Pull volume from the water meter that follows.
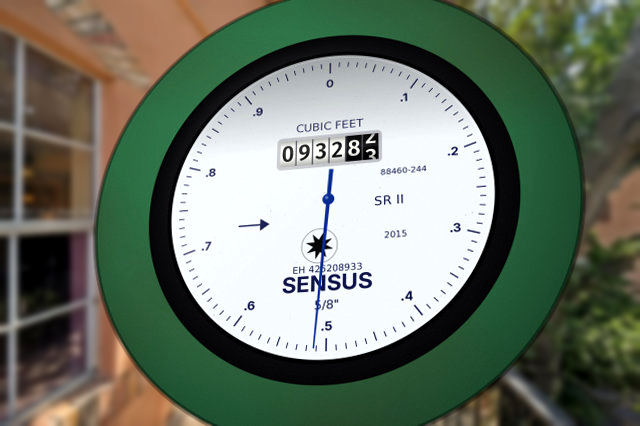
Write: 93282.51 ft³
